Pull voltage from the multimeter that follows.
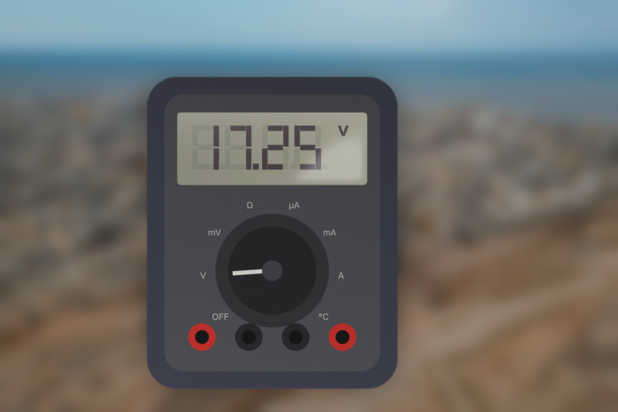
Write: 17.25 V
